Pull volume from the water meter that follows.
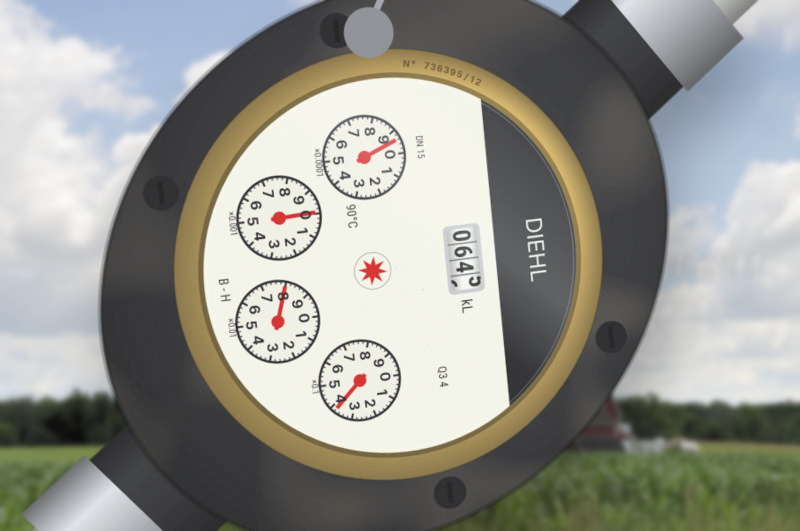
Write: 645.3799 kL
